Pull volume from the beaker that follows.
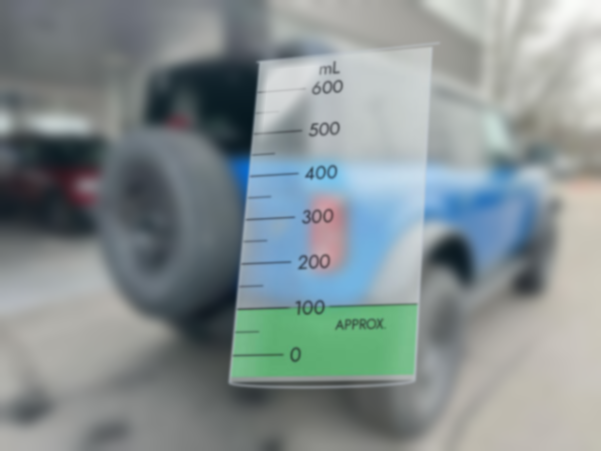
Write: 100 mL
